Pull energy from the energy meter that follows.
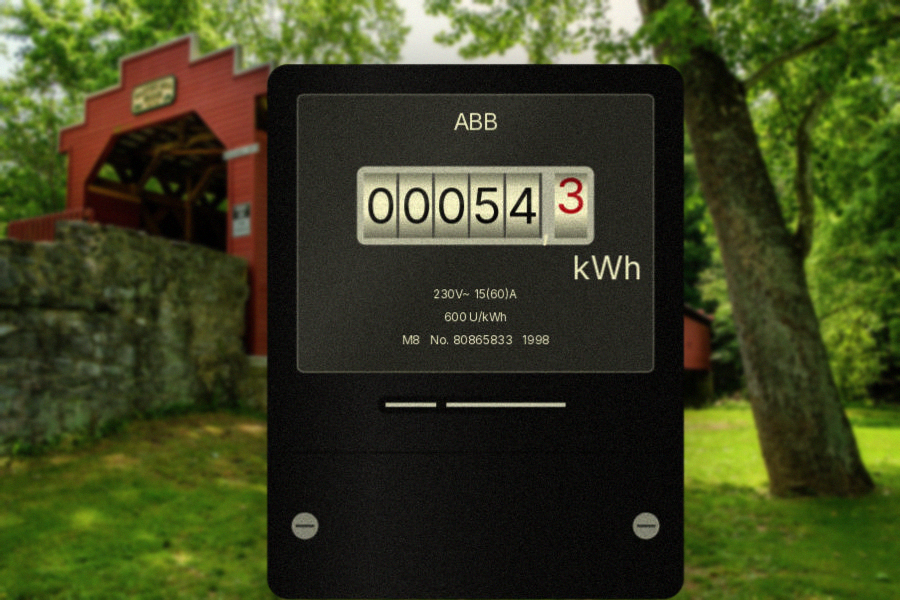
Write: 54.3 kWh
